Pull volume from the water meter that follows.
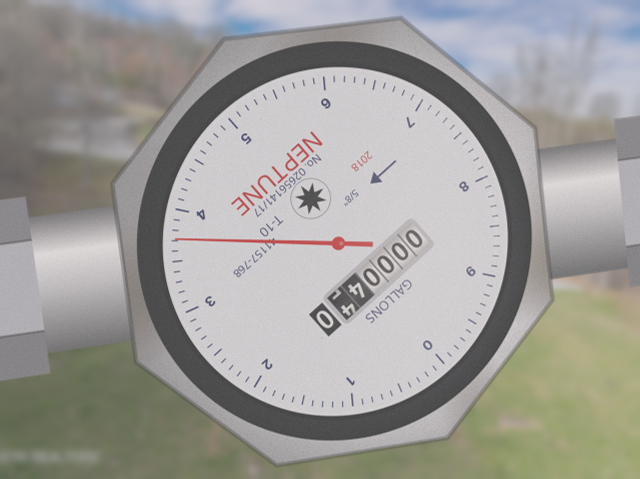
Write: 443.7 gal
